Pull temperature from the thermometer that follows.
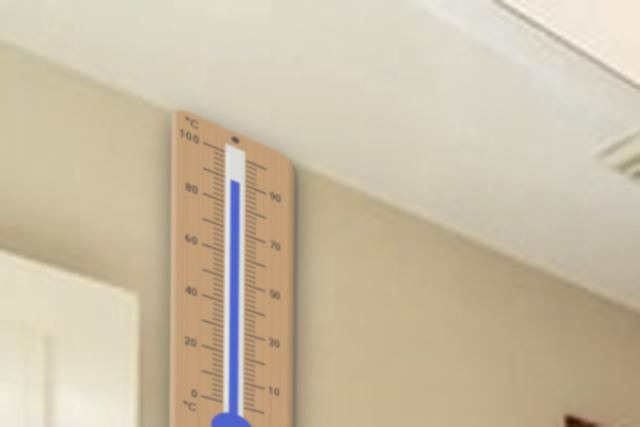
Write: 90 °C
